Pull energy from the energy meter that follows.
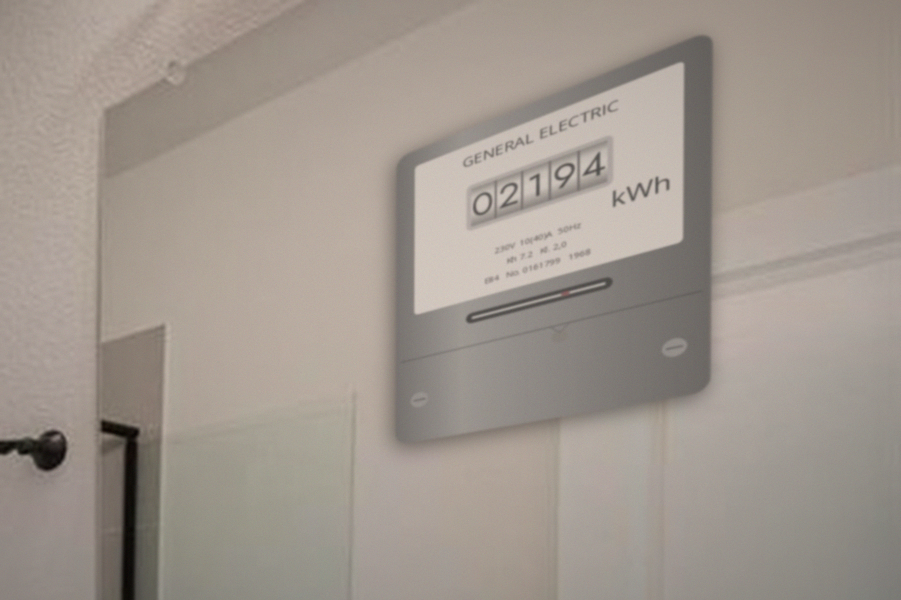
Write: 2194 kWh
